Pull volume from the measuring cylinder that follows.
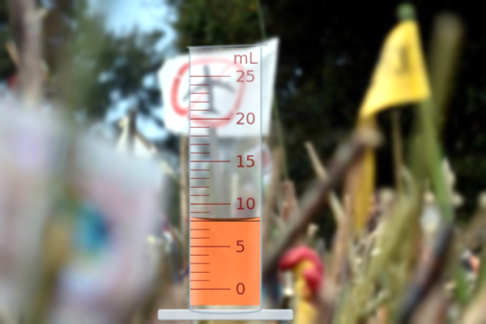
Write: 8 mL
